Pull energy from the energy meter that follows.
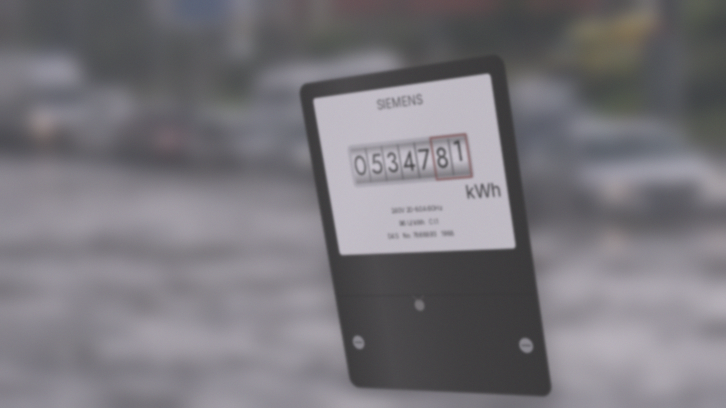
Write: 5347.81 kWh
